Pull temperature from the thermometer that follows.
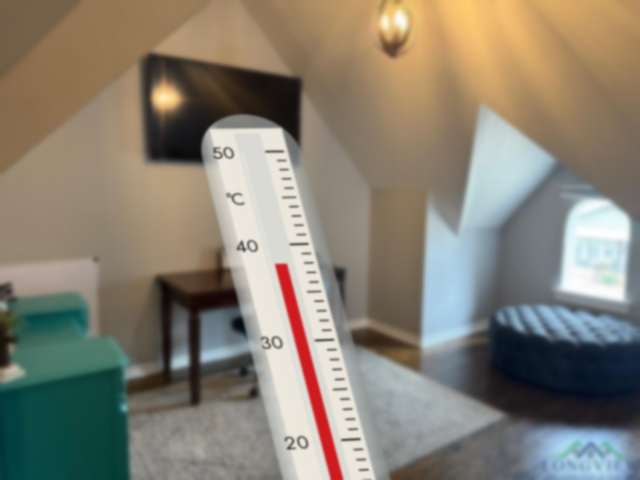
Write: 38 °C
